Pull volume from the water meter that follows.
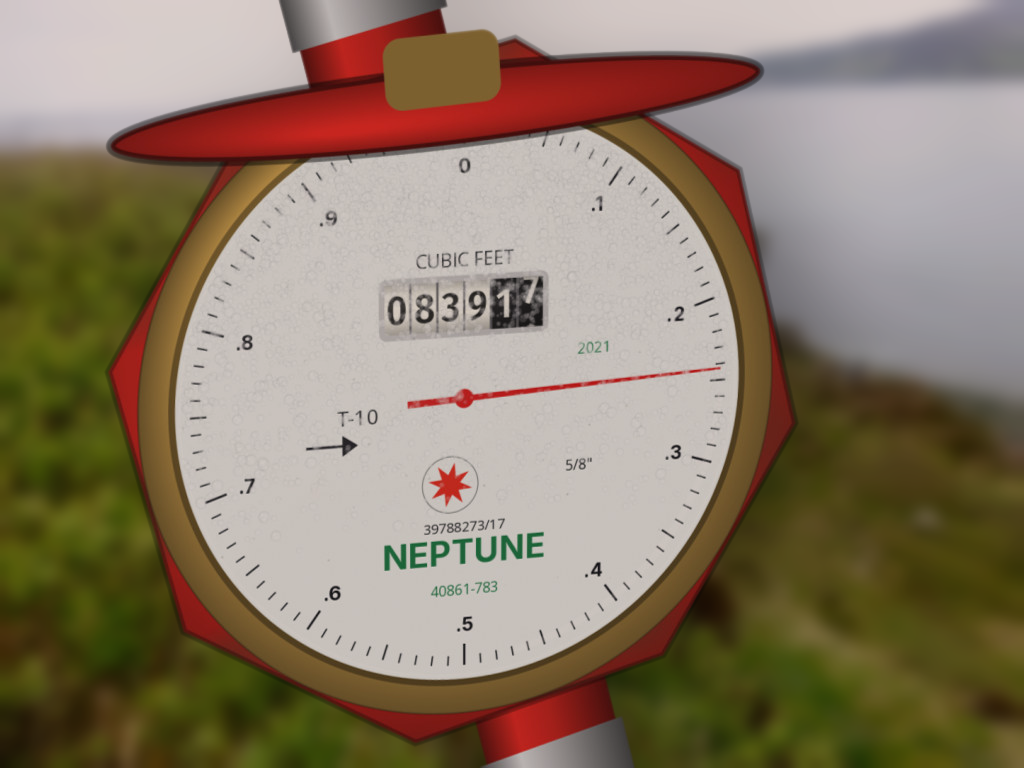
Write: 83917.24 ft³
